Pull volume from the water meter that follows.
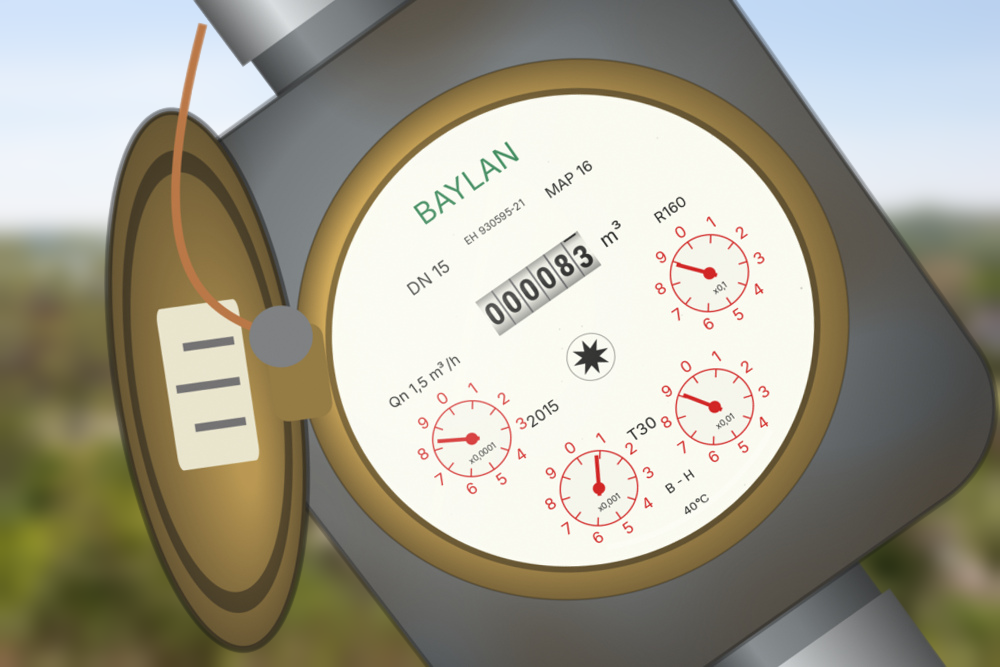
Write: 82.8908 m³
